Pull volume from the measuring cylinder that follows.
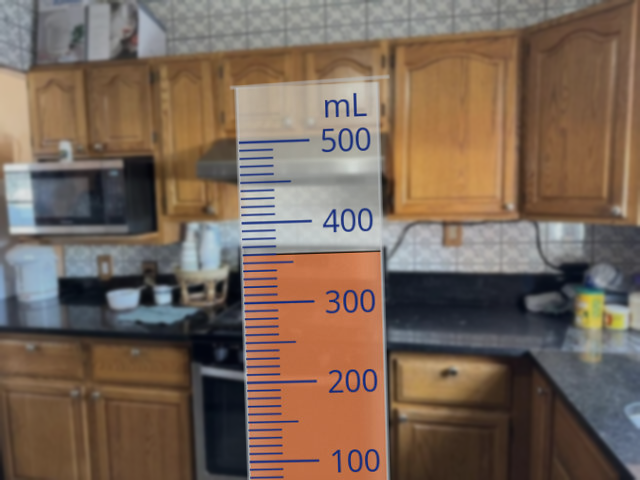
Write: 360 mL
